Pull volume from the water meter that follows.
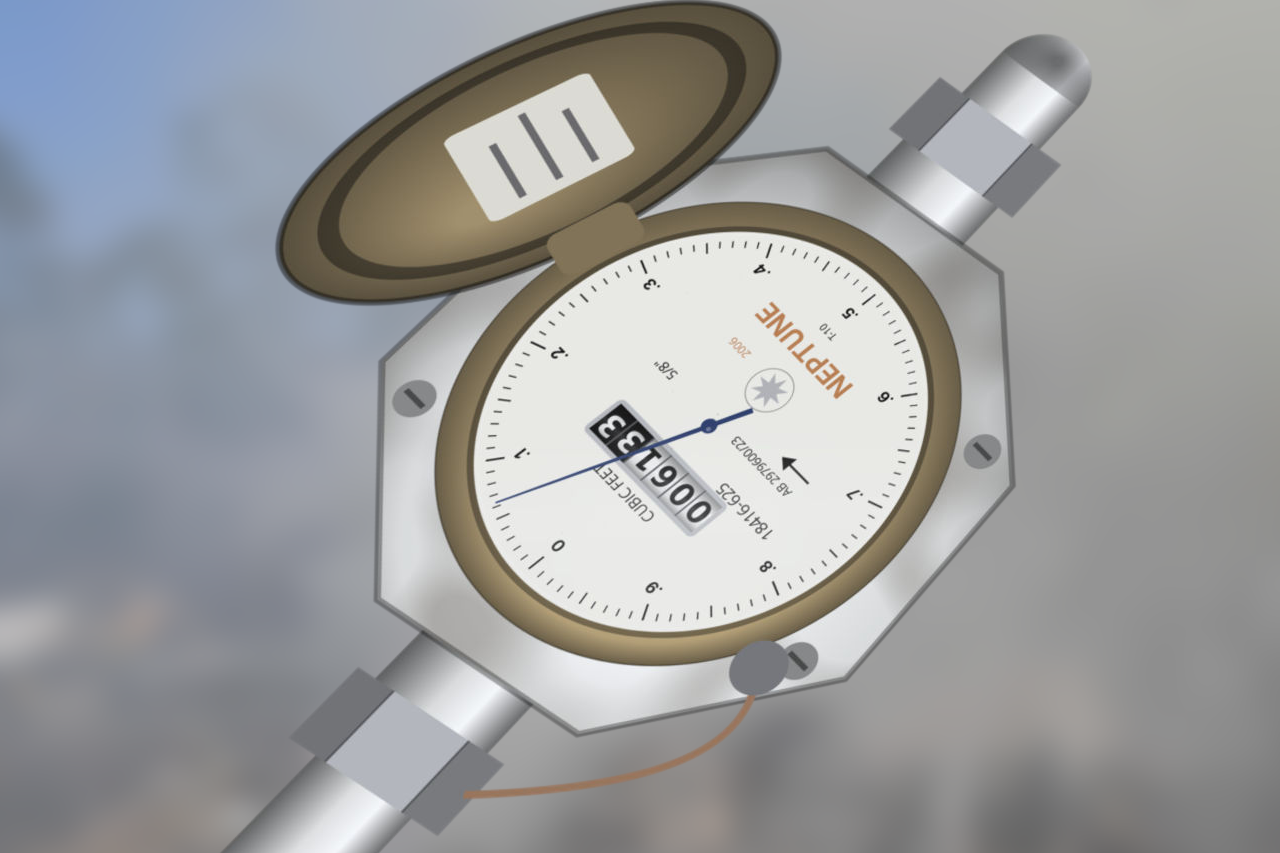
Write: 6133.06 ft³
